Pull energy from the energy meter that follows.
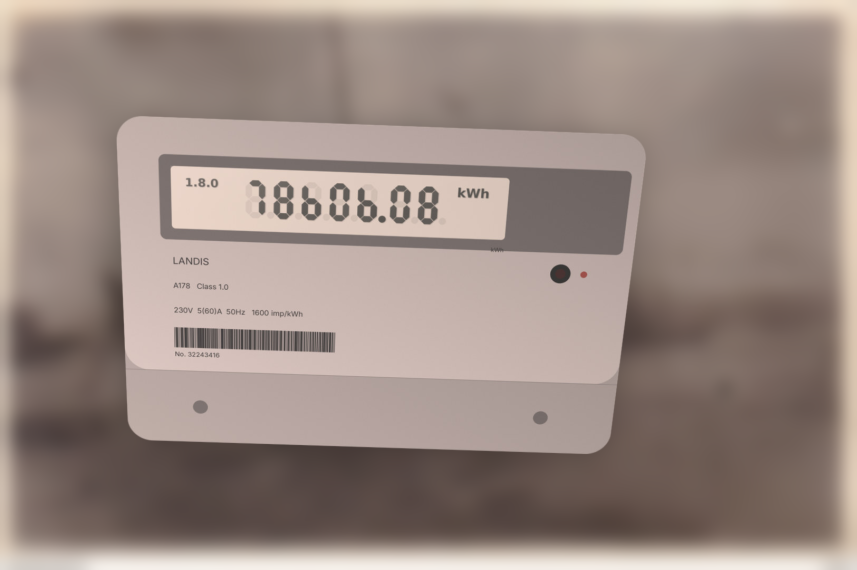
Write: 78606.08 kWh
